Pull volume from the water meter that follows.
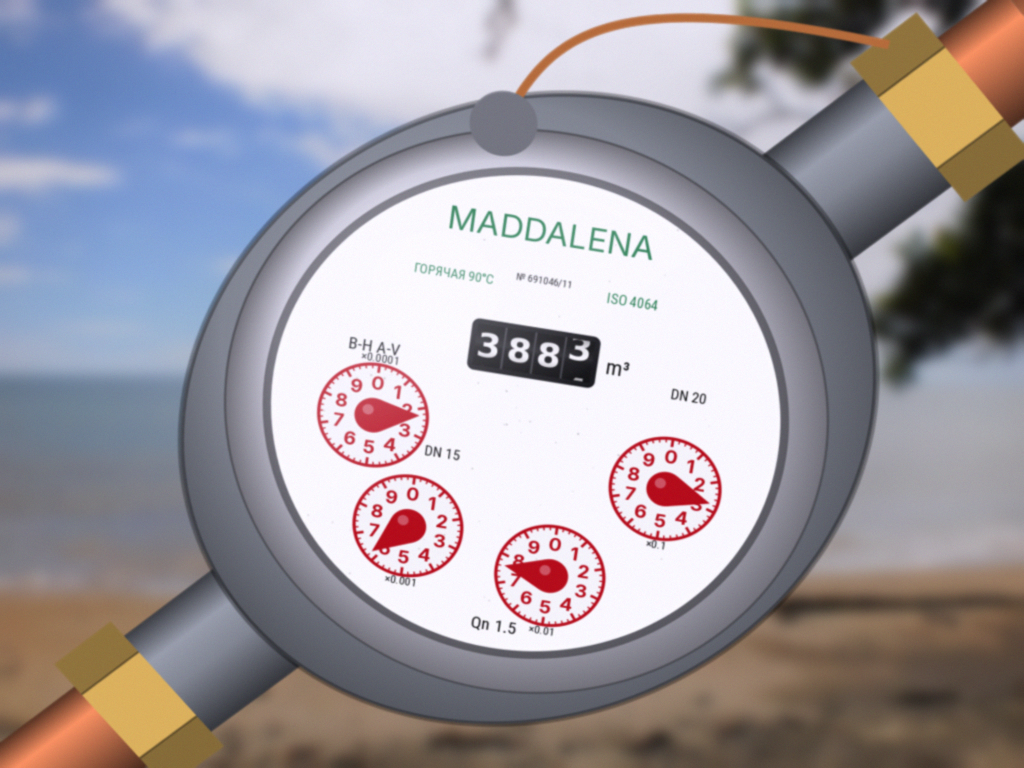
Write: 3883.2762 m³
